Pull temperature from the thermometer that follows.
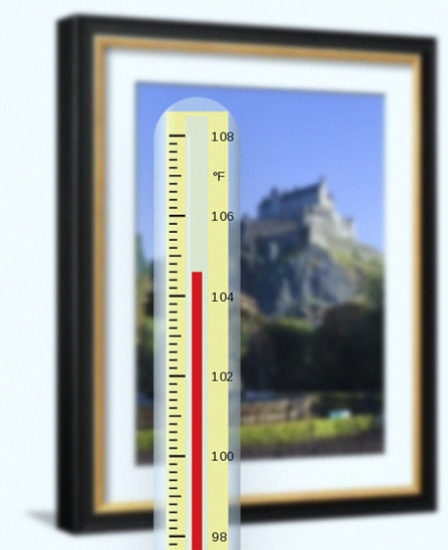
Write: 104.6 °F
